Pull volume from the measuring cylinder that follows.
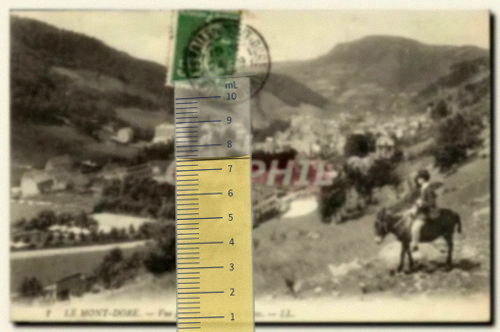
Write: 7.4 mL
